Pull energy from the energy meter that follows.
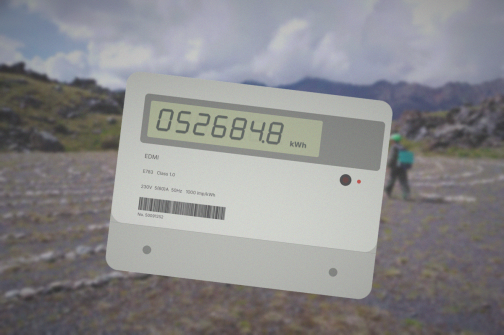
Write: 52684.8 kWh
